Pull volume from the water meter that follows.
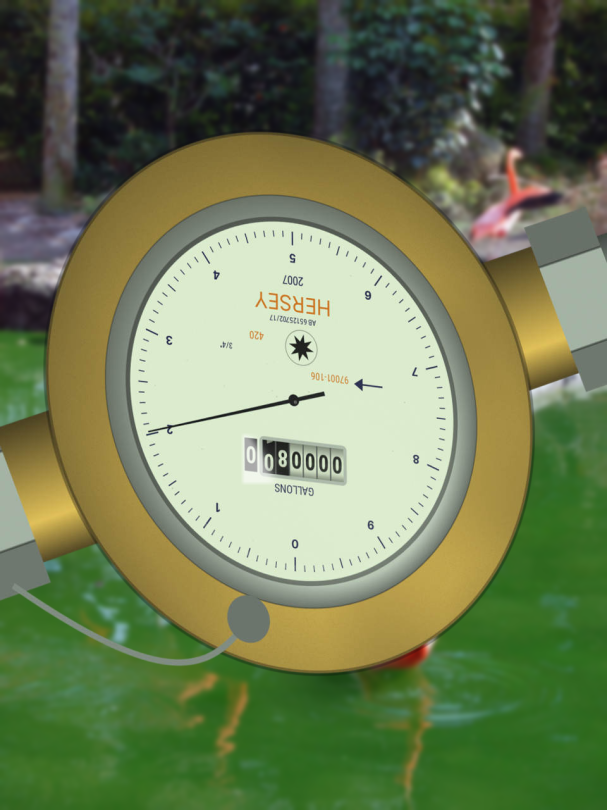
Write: 802.0 gal
